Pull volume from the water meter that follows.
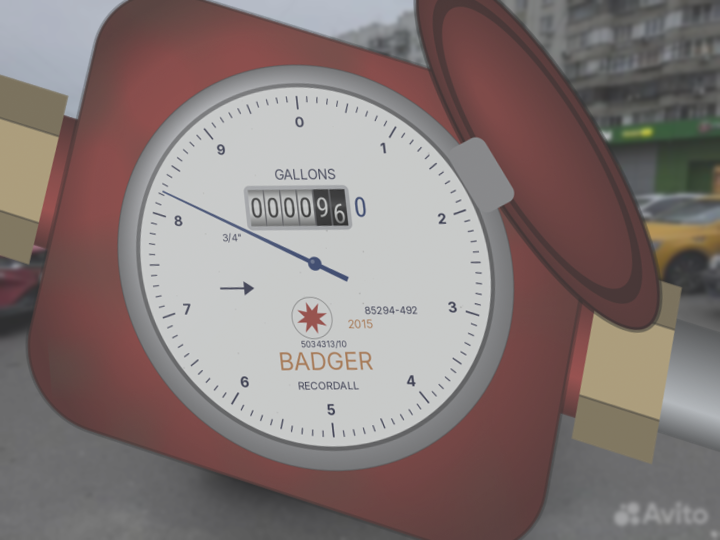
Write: 958.2 gal
